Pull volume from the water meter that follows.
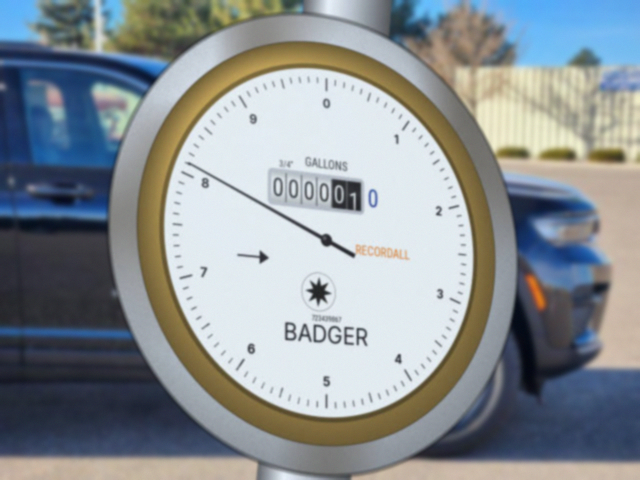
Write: 8.1 gal
